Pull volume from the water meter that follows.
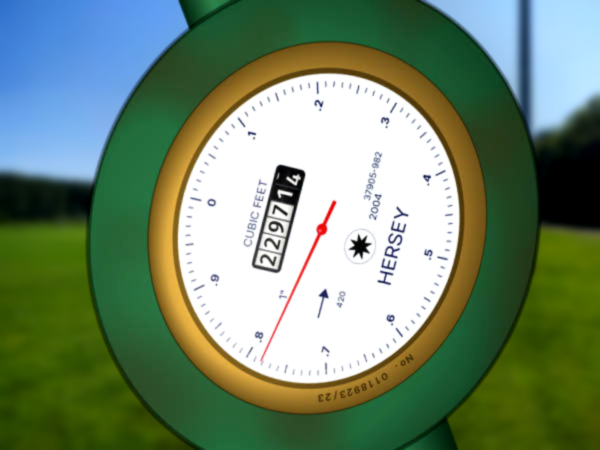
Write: 229713.78 ft³
